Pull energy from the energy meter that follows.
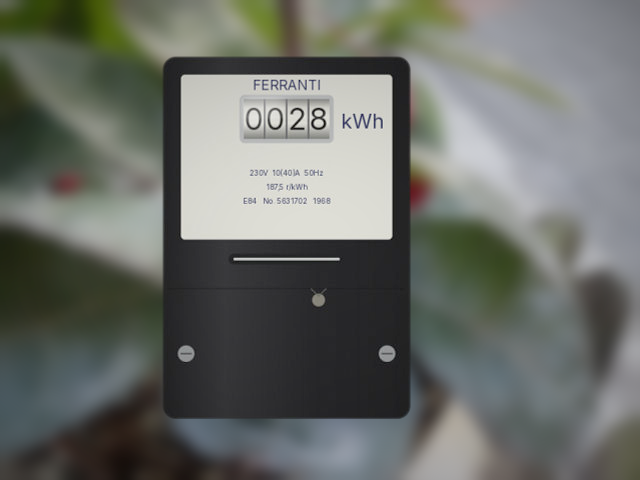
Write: 28 kWh
